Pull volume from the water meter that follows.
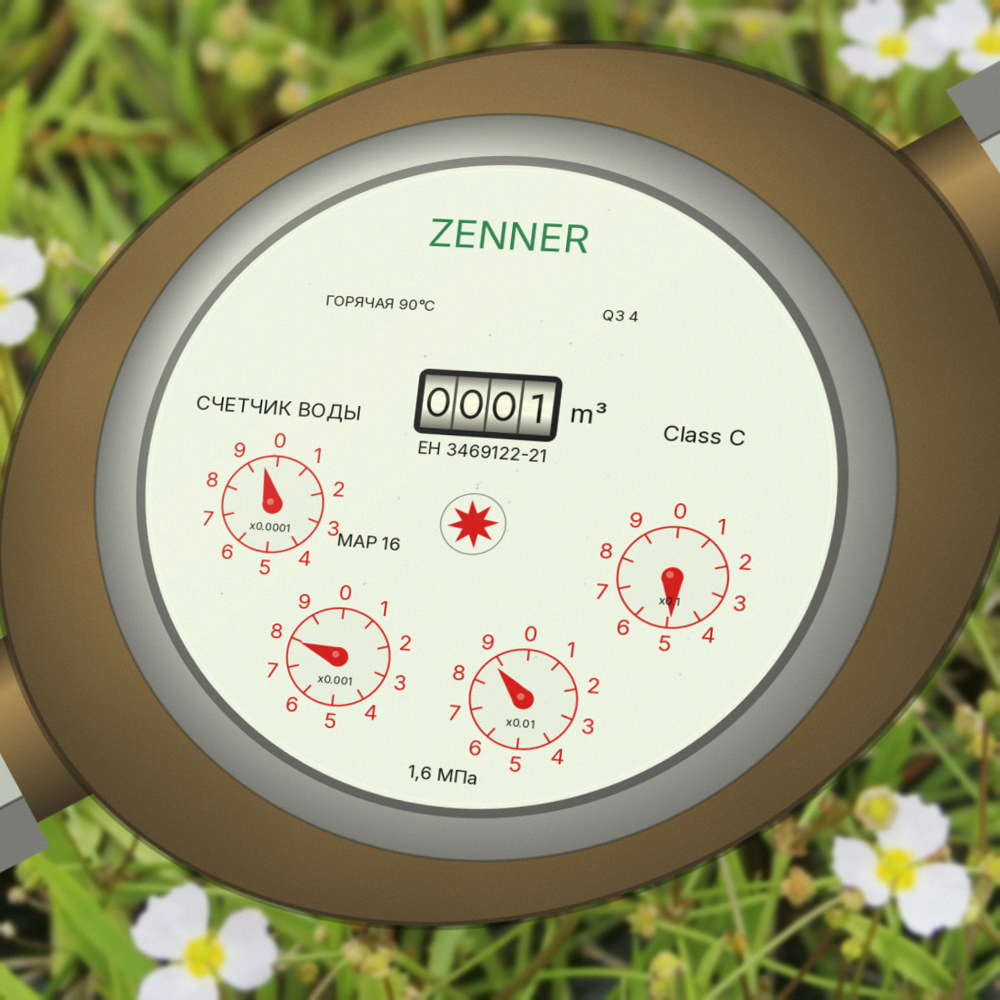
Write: 1.4879 m³
